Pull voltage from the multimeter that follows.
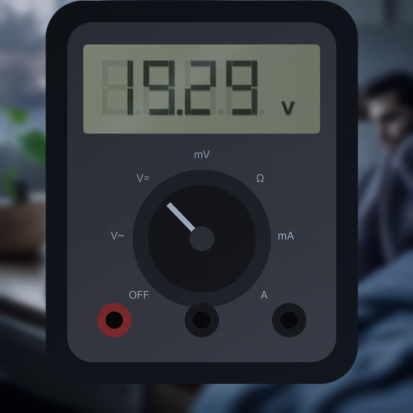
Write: 19.29 V
